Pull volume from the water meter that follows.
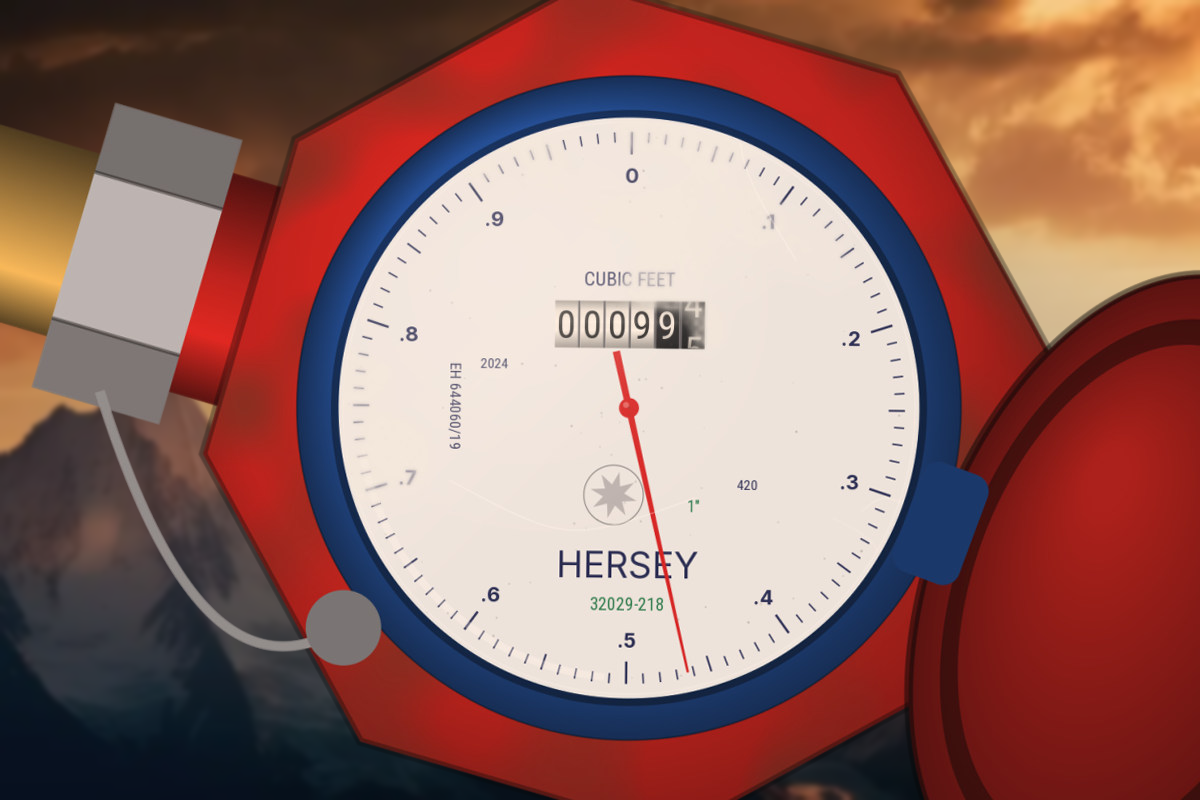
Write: 994.46 ft³
